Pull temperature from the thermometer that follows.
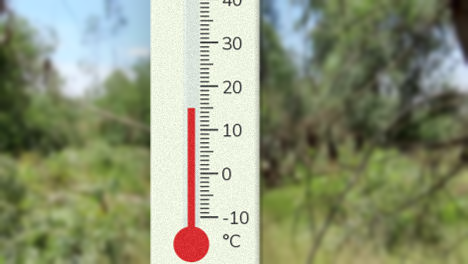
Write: 15 °C
